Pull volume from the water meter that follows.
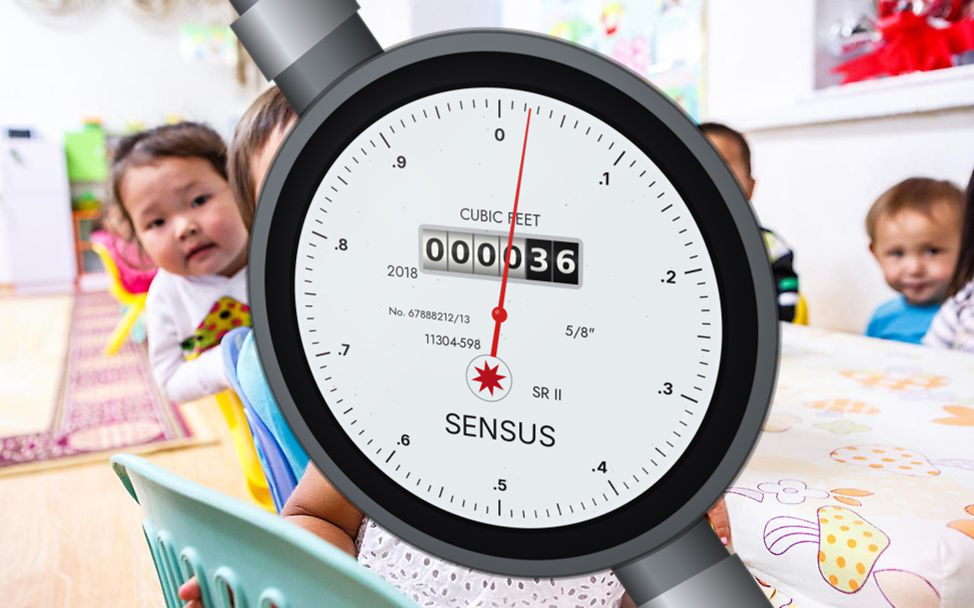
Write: 36.02 ft³
